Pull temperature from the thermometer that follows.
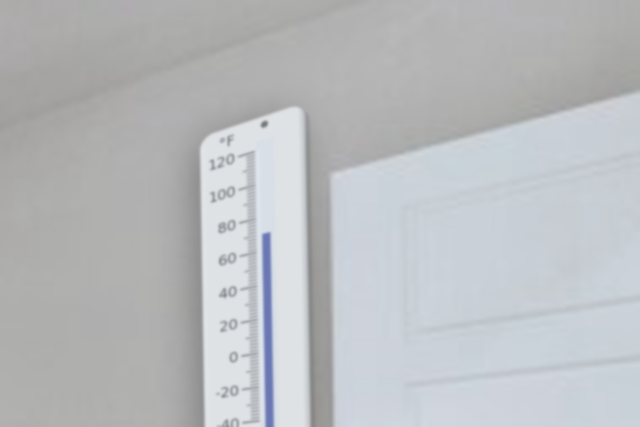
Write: 70 °F
